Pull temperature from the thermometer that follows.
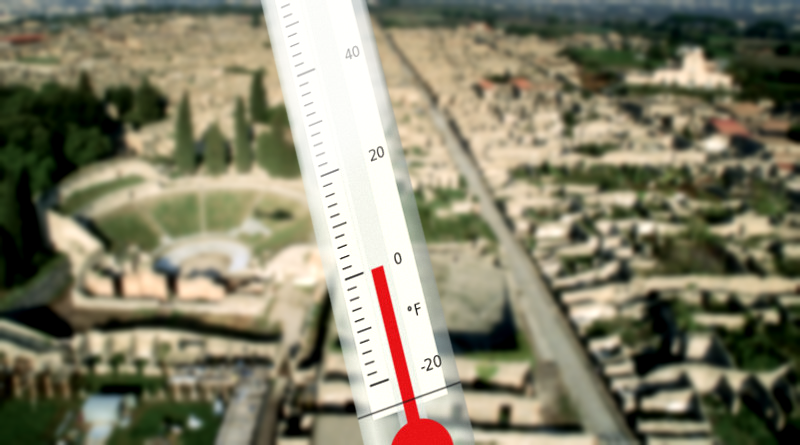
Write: 0 °F
